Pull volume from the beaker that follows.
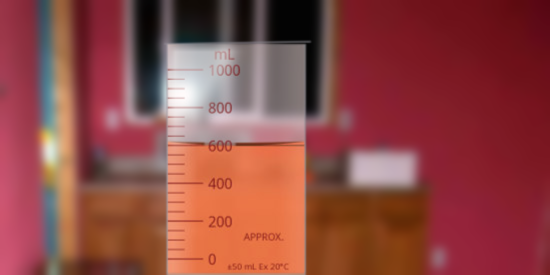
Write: 600 mL
